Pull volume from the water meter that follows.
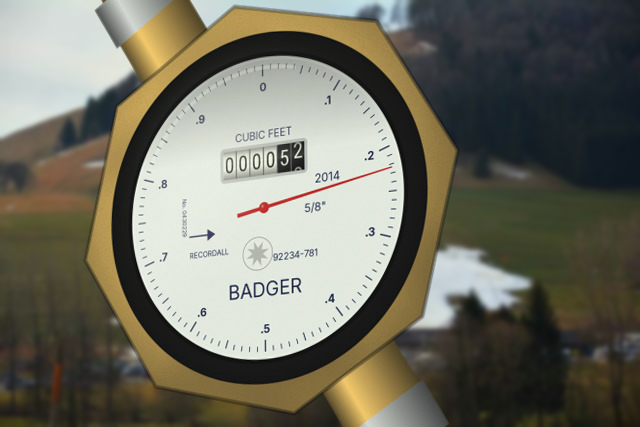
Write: 52.22 ft³
